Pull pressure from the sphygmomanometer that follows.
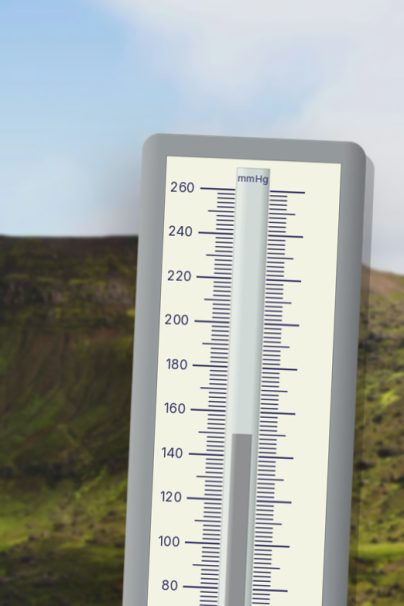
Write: 150 mmHg
